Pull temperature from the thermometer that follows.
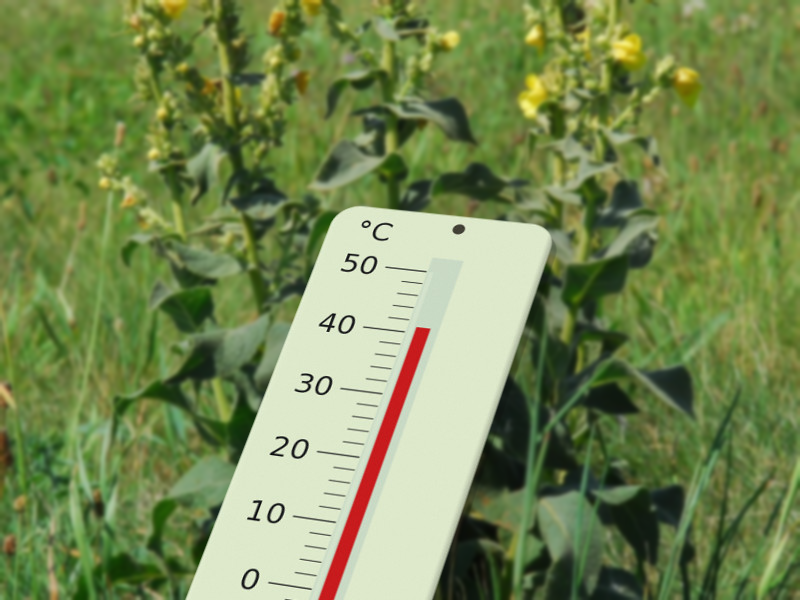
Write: 41 °C
